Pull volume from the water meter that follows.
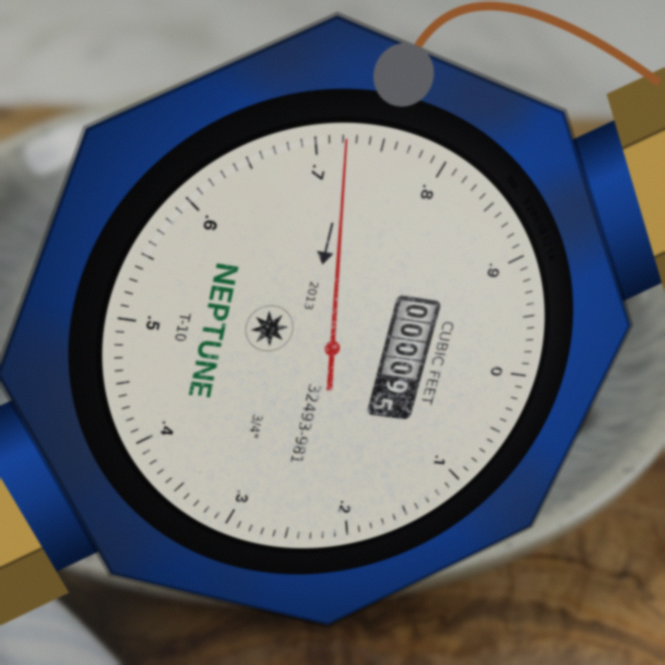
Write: 94.72 ft³
